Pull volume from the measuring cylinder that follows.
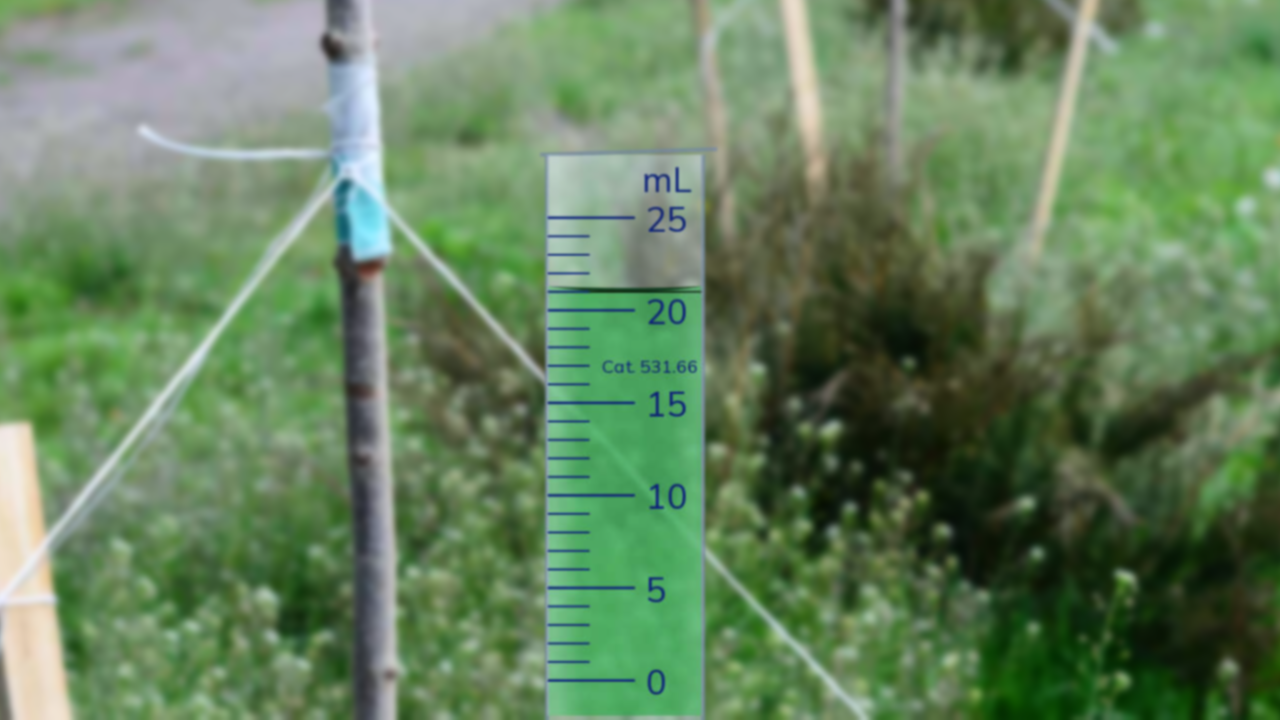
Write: 21 mL
